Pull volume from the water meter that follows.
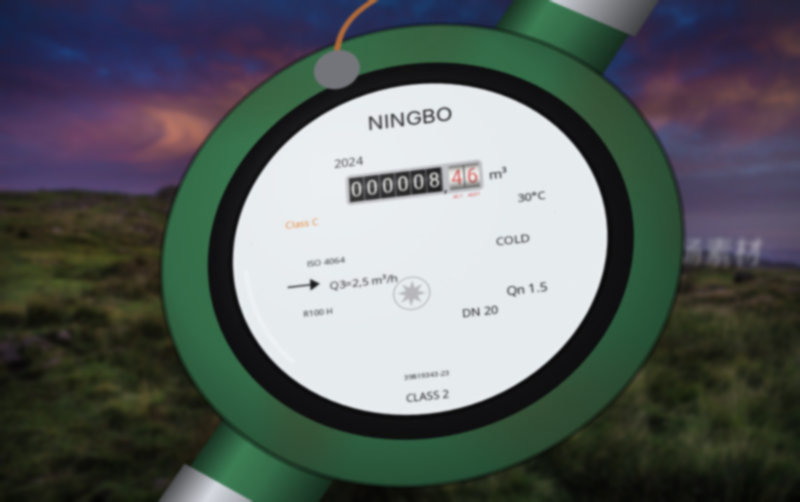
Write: 8.46 m³
